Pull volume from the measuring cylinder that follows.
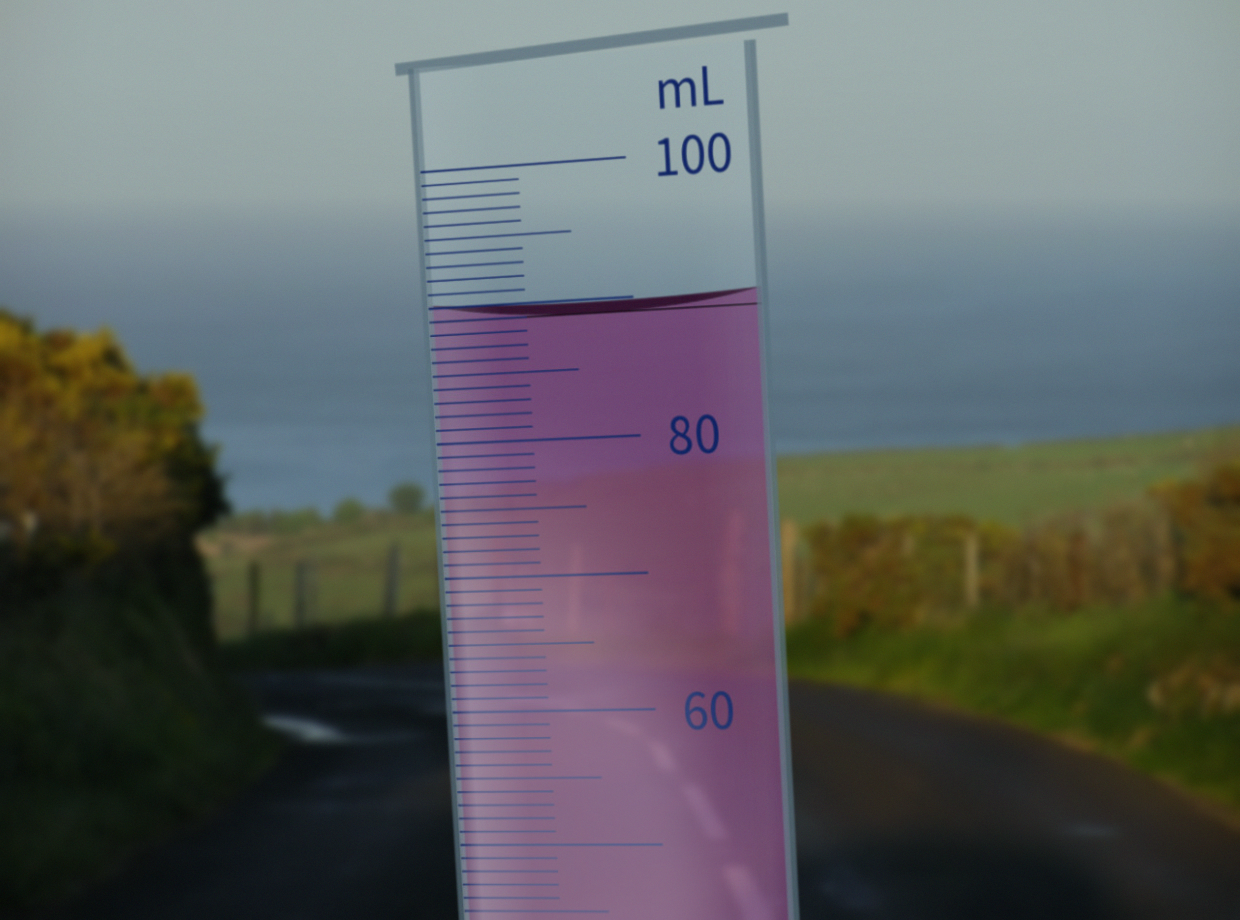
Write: 89 mL
